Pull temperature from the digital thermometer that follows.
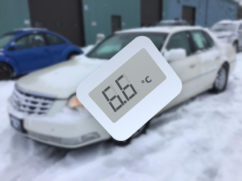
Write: 6.6 °C
